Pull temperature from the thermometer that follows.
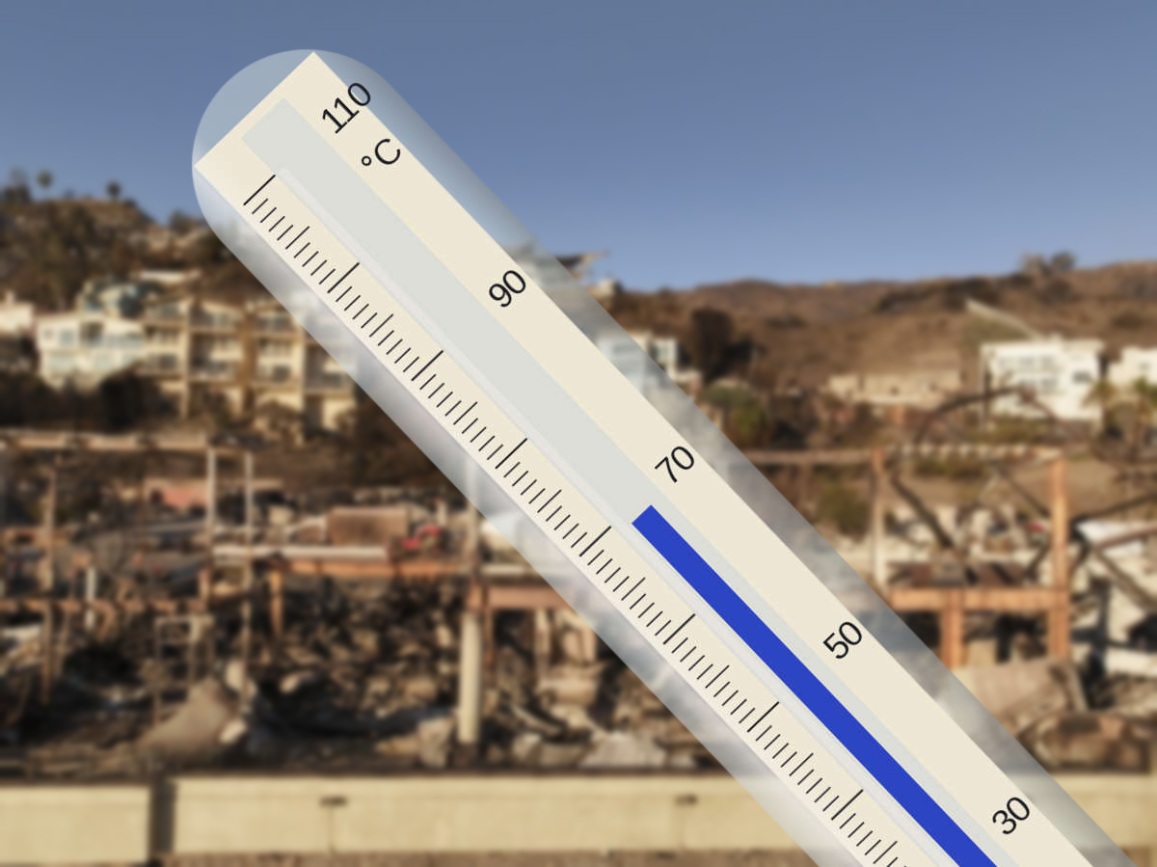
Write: 69 °C
